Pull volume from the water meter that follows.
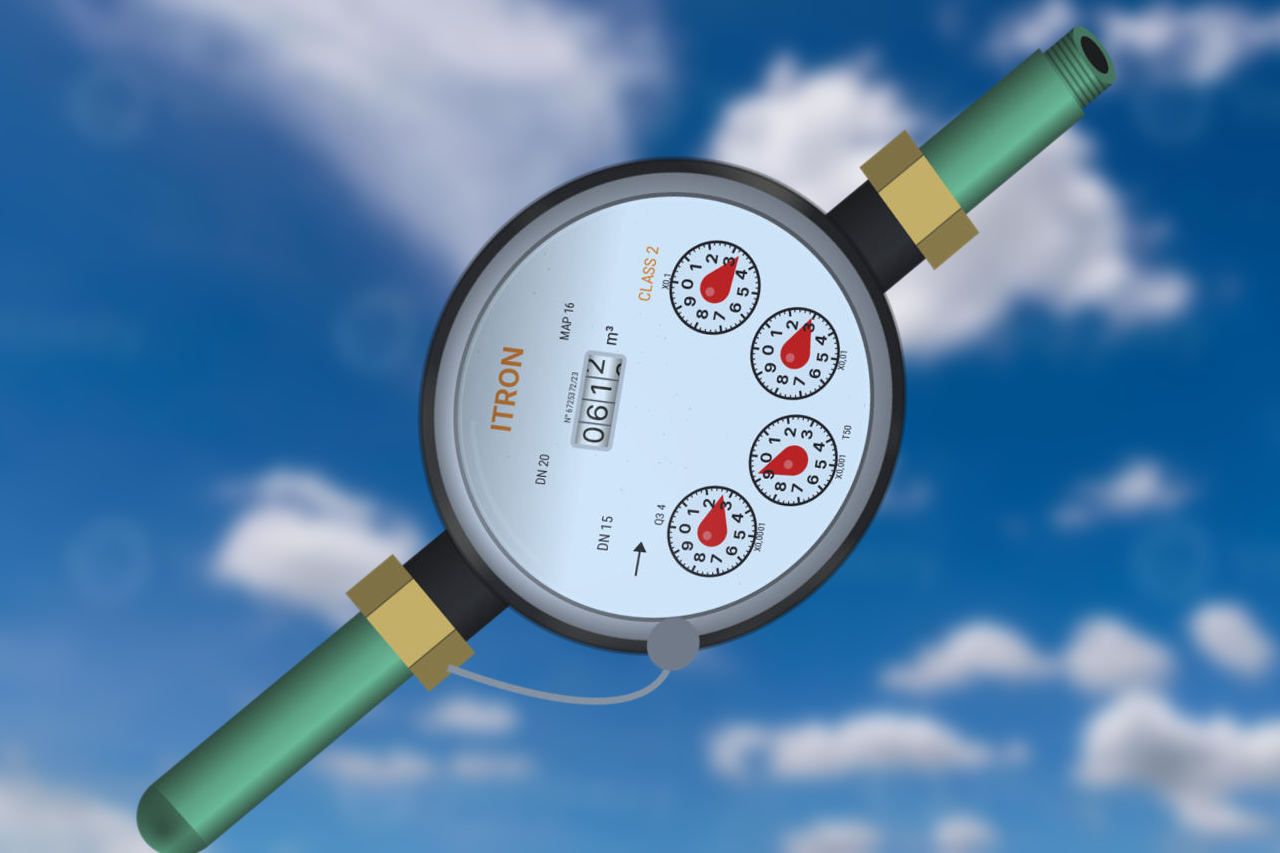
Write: 612.3292 m³
